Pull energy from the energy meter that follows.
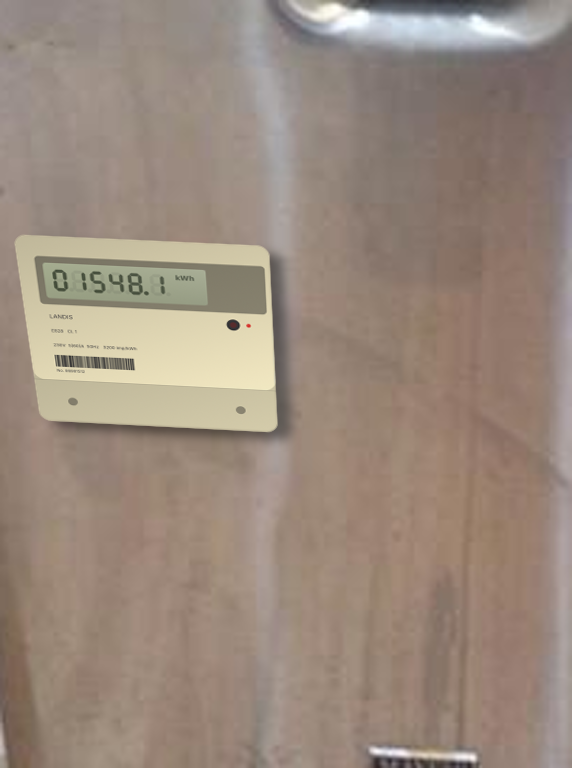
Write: 1548.1 kWh
